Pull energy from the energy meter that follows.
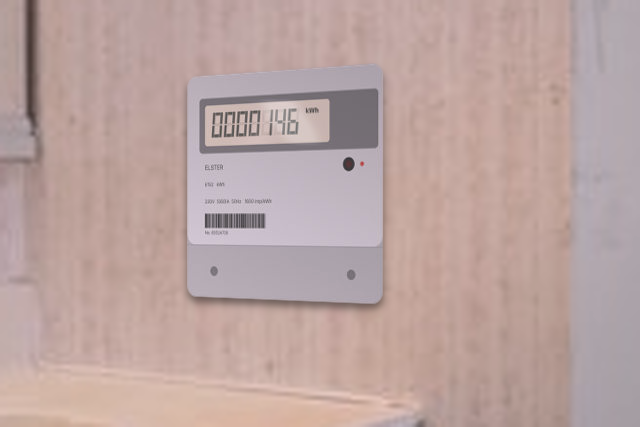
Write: 146 kWh
